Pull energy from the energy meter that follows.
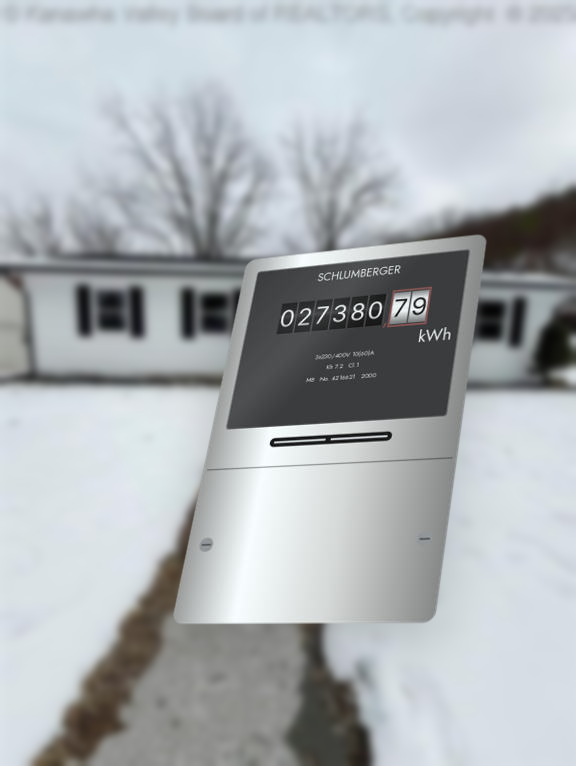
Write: 27380.79 kWh
